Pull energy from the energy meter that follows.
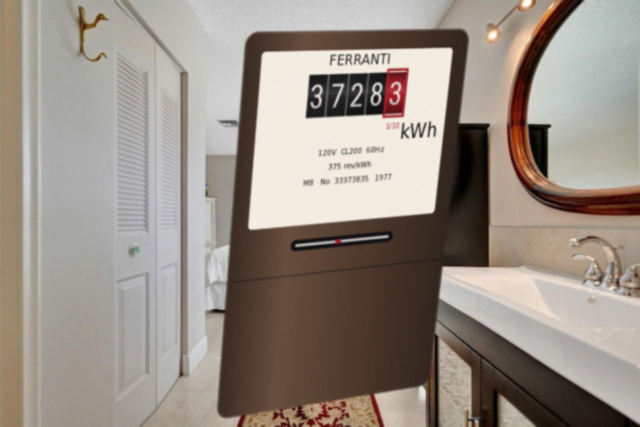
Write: 3728.3 kWh
